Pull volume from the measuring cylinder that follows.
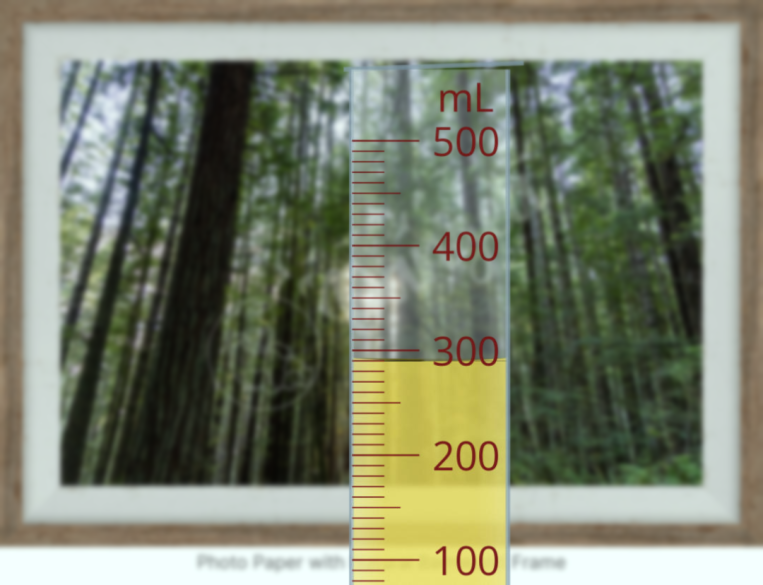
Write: 290 mL
